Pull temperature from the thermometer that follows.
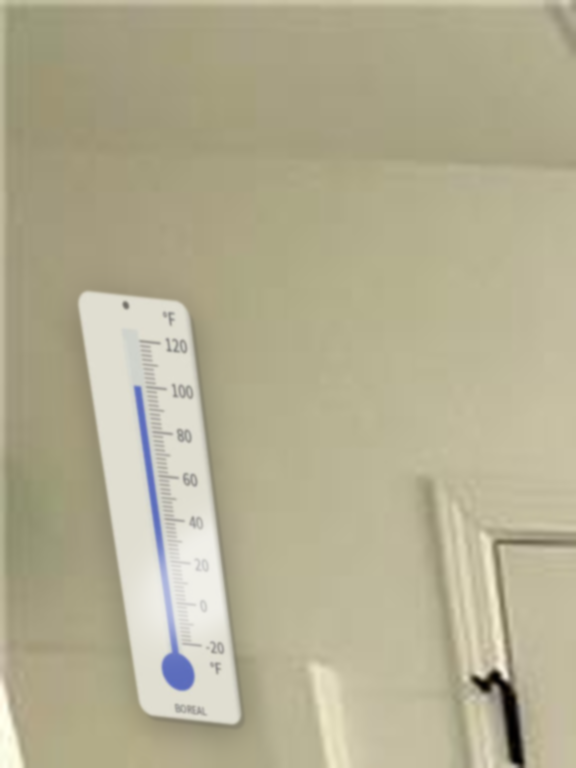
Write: 100 °F
